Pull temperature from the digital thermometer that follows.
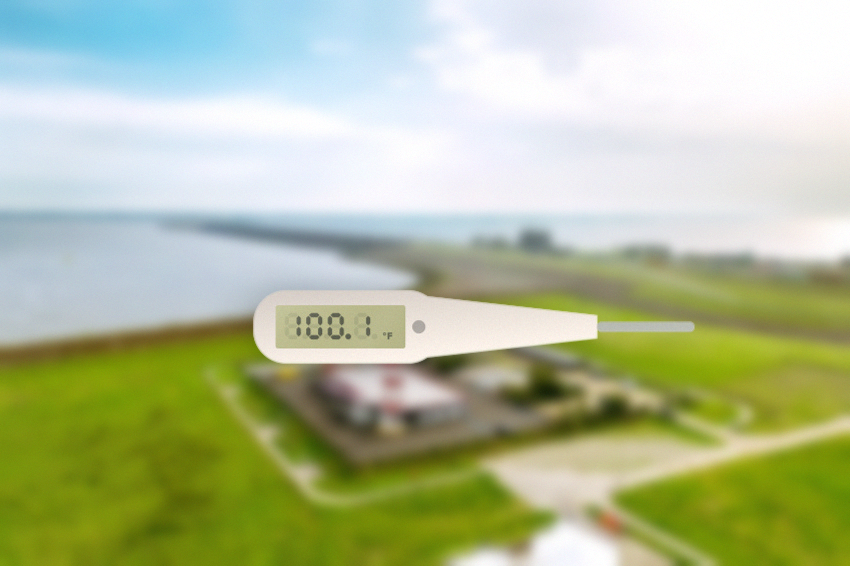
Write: 100.1 °F
